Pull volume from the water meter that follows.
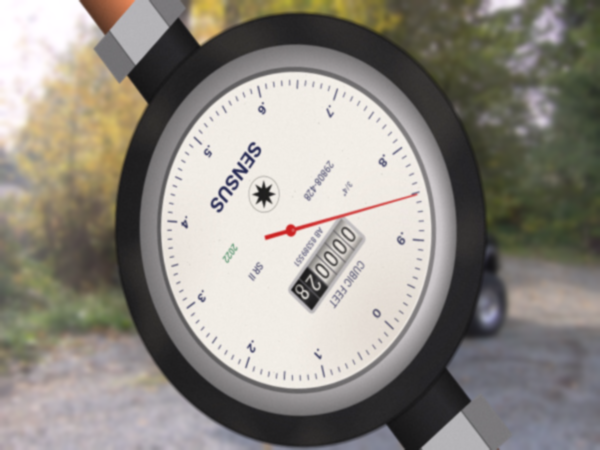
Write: 27.85 ft³
